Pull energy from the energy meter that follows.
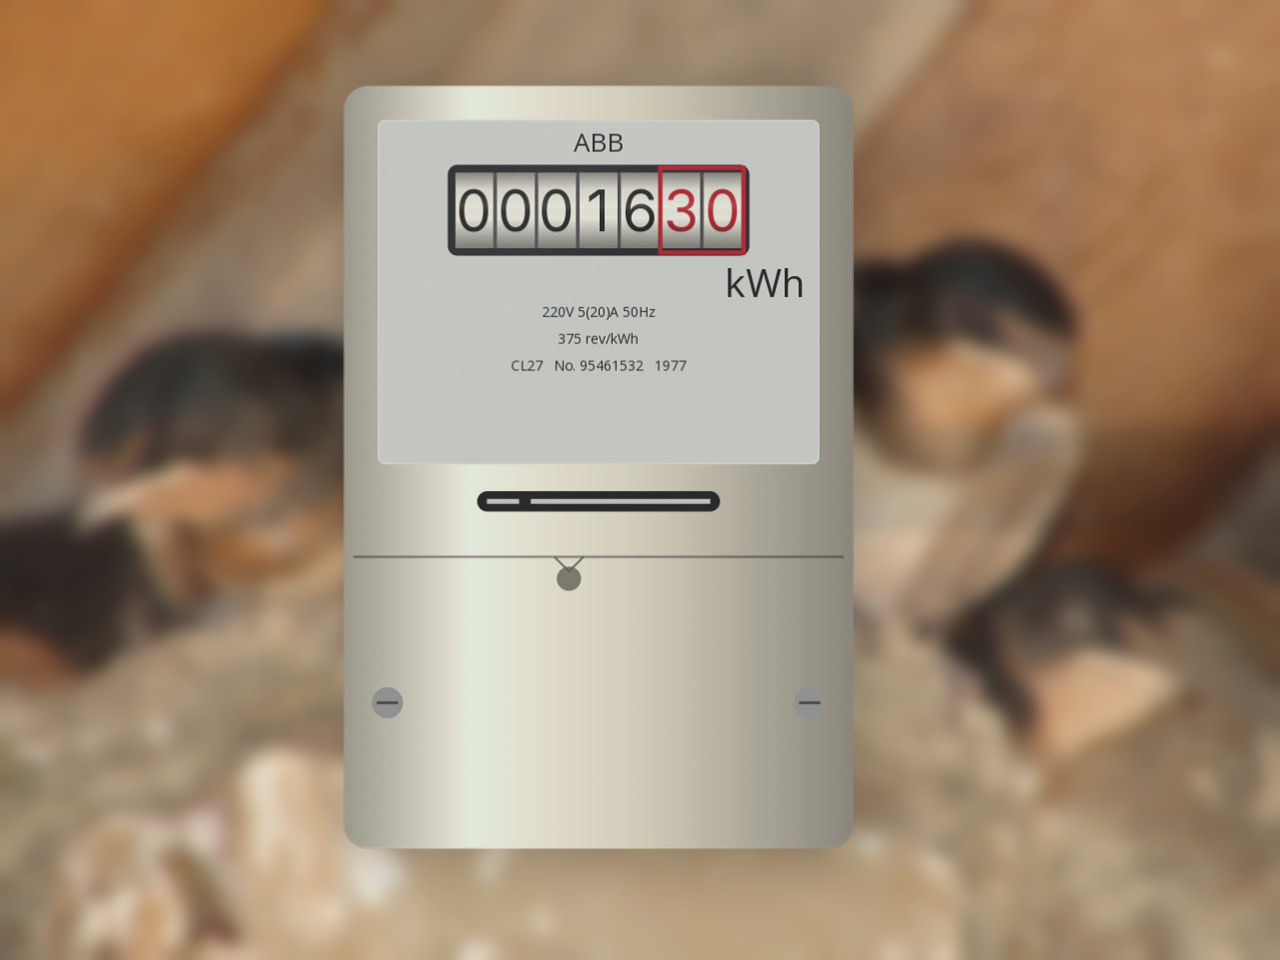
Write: 16.30 kWh
